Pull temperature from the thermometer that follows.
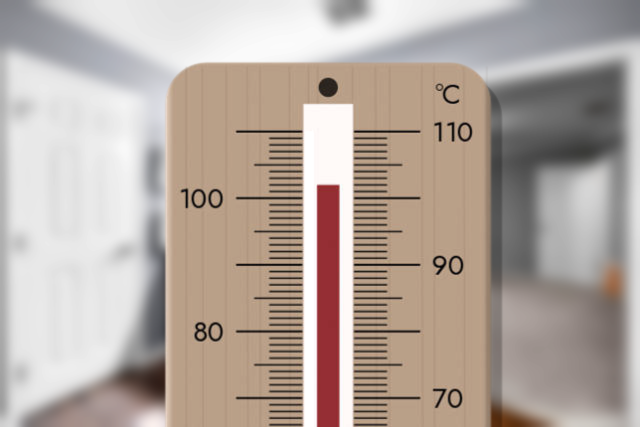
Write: 102 °C
